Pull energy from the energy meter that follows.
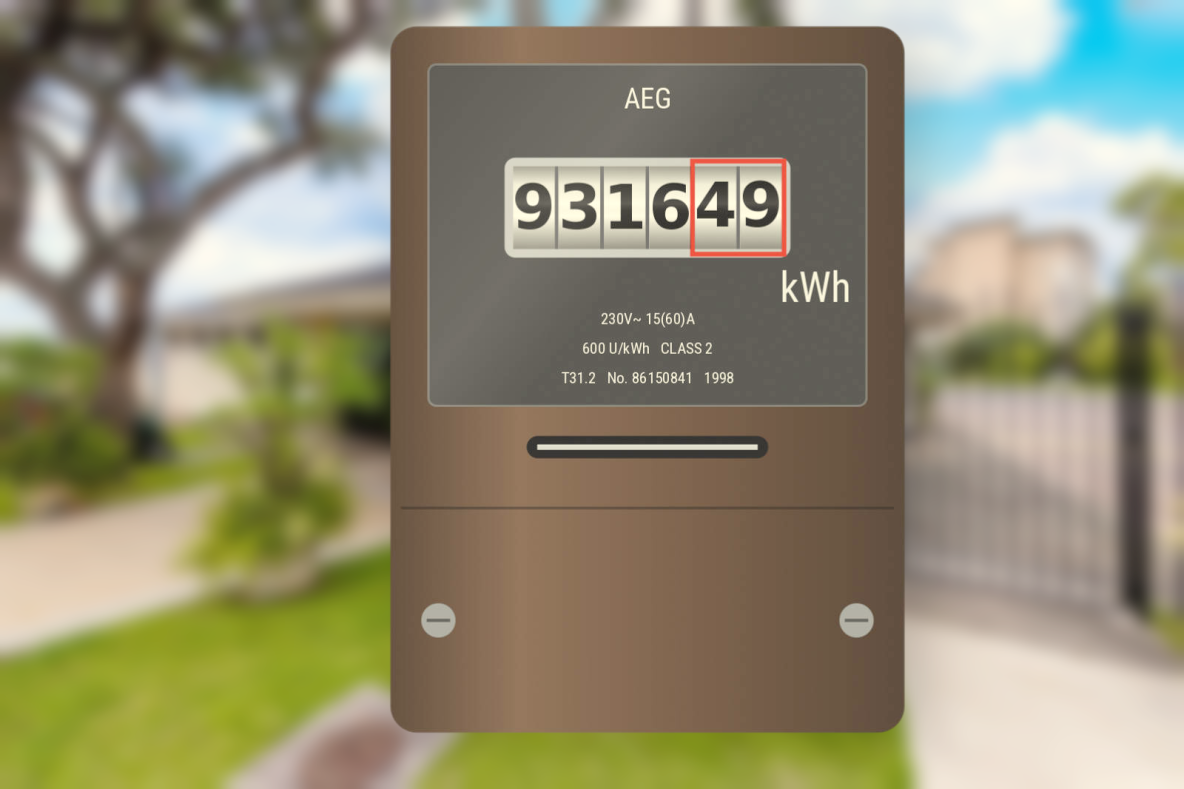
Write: 9316.49 kWh
